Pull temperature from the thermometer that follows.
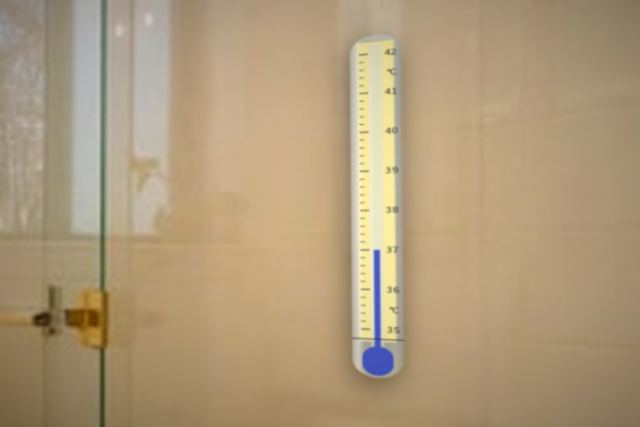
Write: 37 °C
